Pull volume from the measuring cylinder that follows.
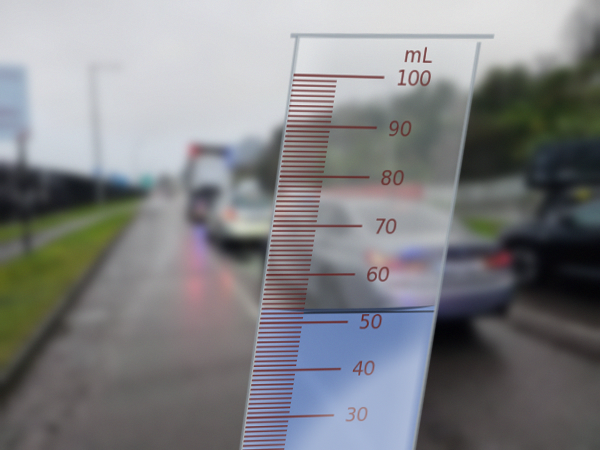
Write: 52 mL
